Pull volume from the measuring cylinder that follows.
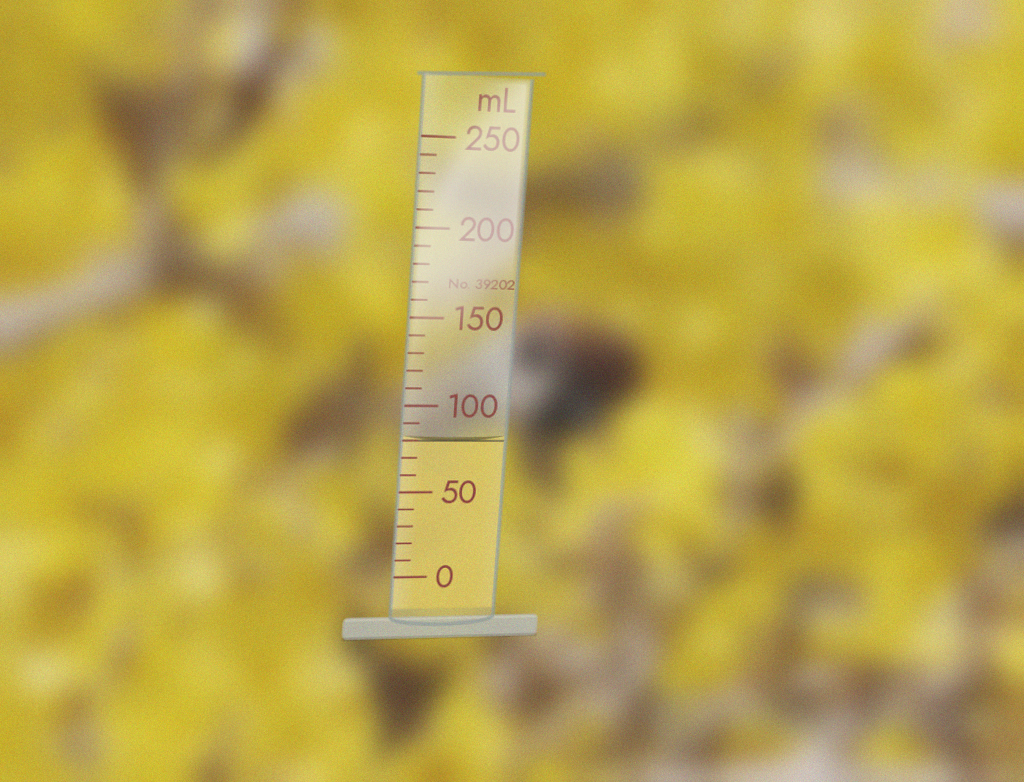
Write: 80 mL
